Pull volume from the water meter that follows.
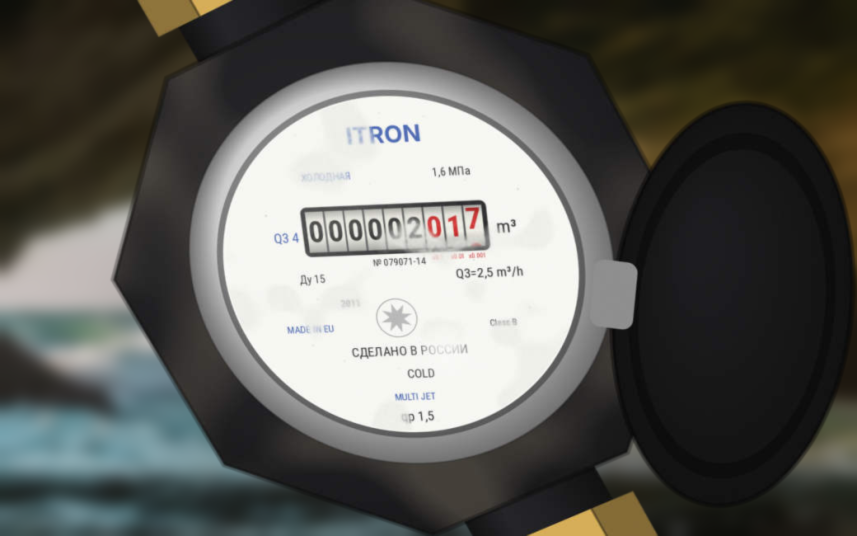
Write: 2.017 m³
